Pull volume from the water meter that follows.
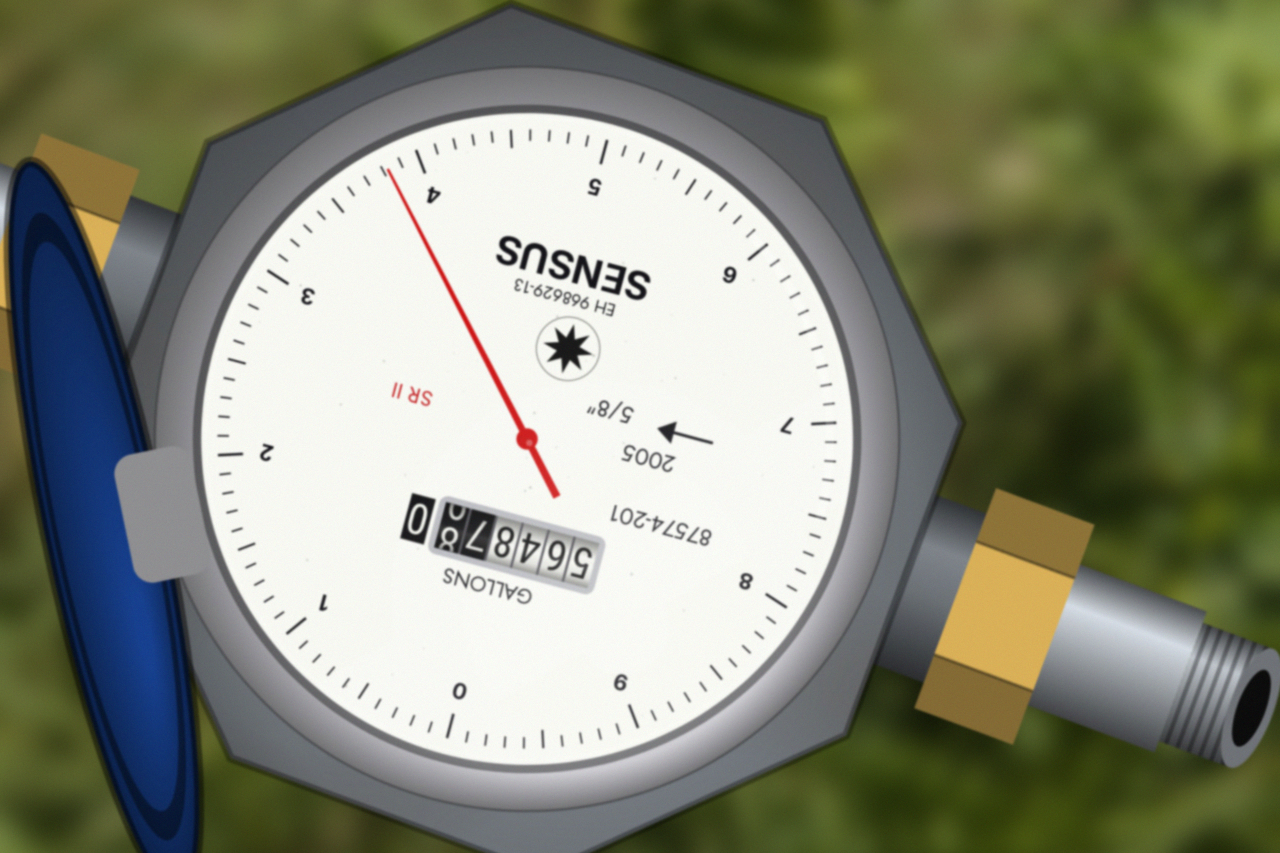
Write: 5648783.8 gal
